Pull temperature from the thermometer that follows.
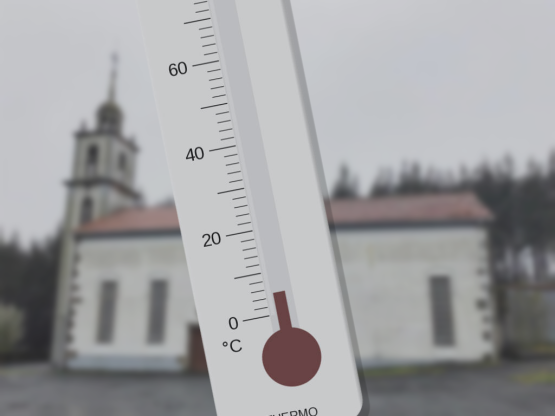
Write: 5 °C
